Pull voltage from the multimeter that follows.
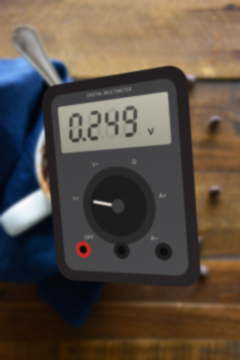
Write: 0.249 V
